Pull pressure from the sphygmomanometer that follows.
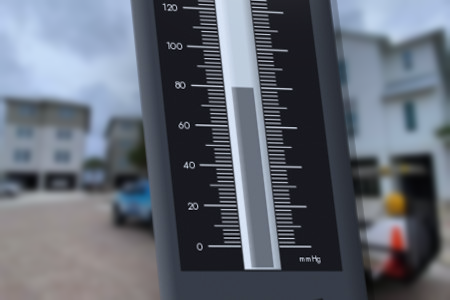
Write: 80 mmHg
